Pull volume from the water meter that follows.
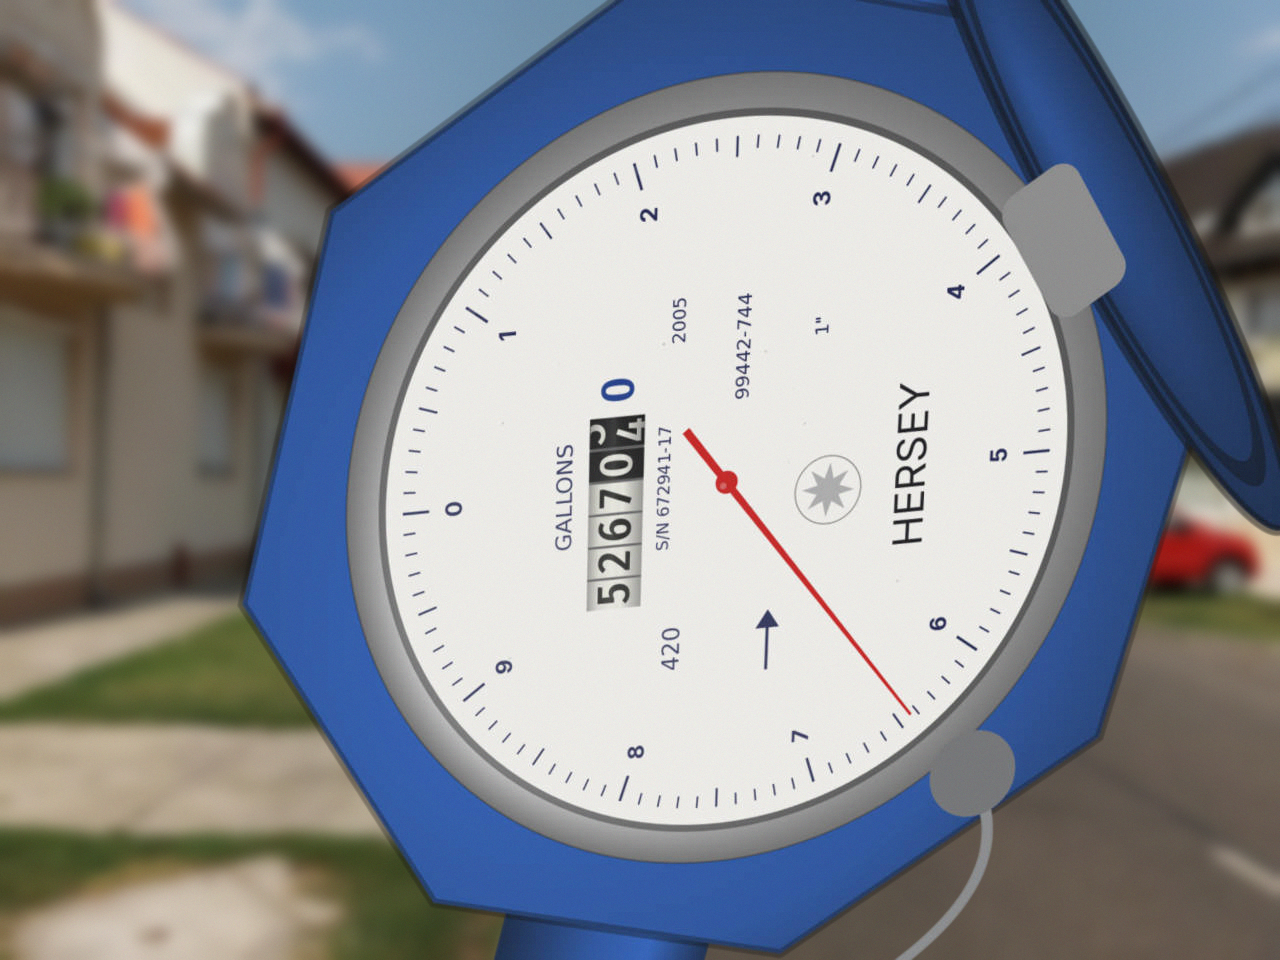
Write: 5267036.4 gal
